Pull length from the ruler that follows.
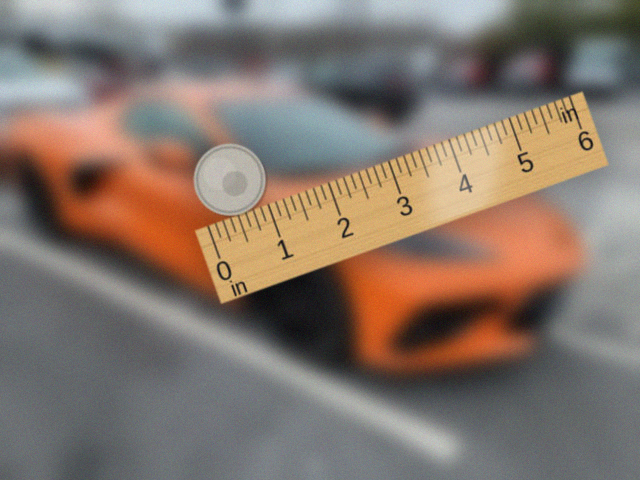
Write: 1.125 in
